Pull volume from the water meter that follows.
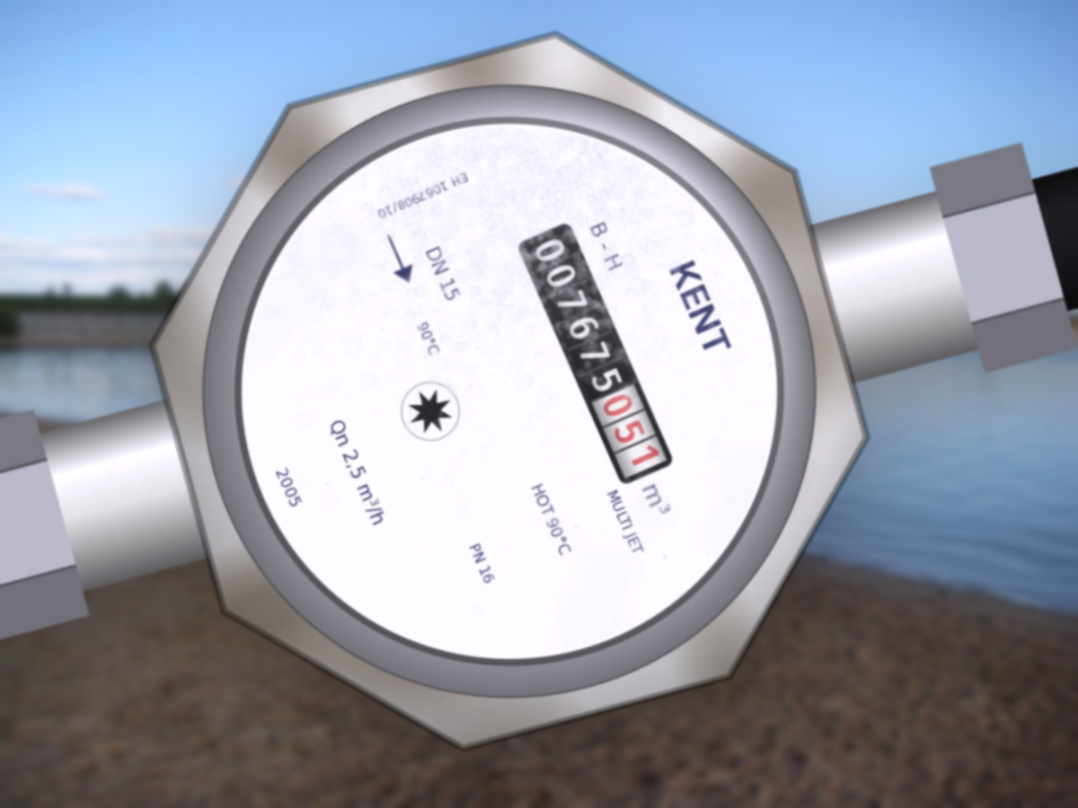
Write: 7675.051 m³
